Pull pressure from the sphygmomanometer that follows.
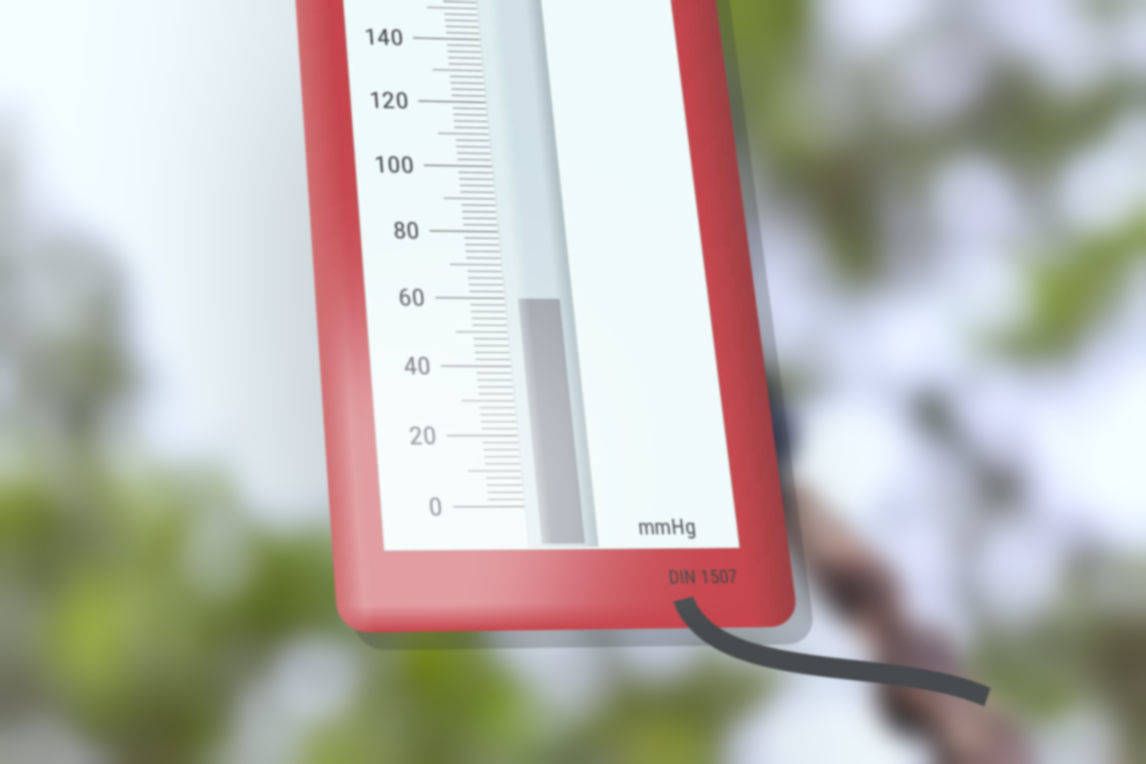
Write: 60 mmHg
